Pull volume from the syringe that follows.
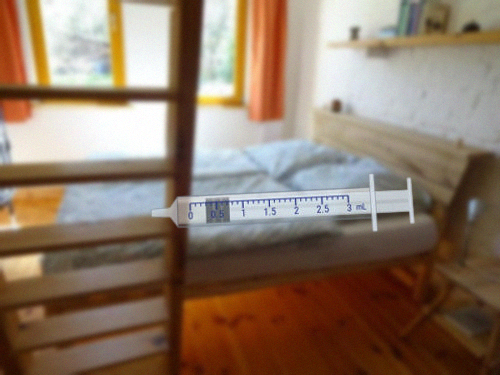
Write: 0.3 mL
